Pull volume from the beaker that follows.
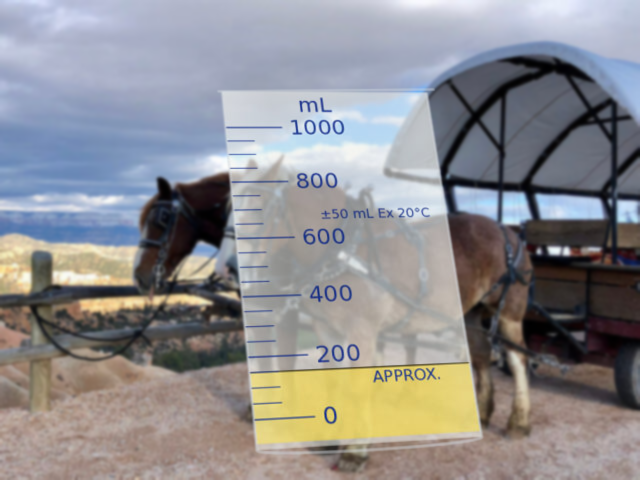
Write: 150 mL
